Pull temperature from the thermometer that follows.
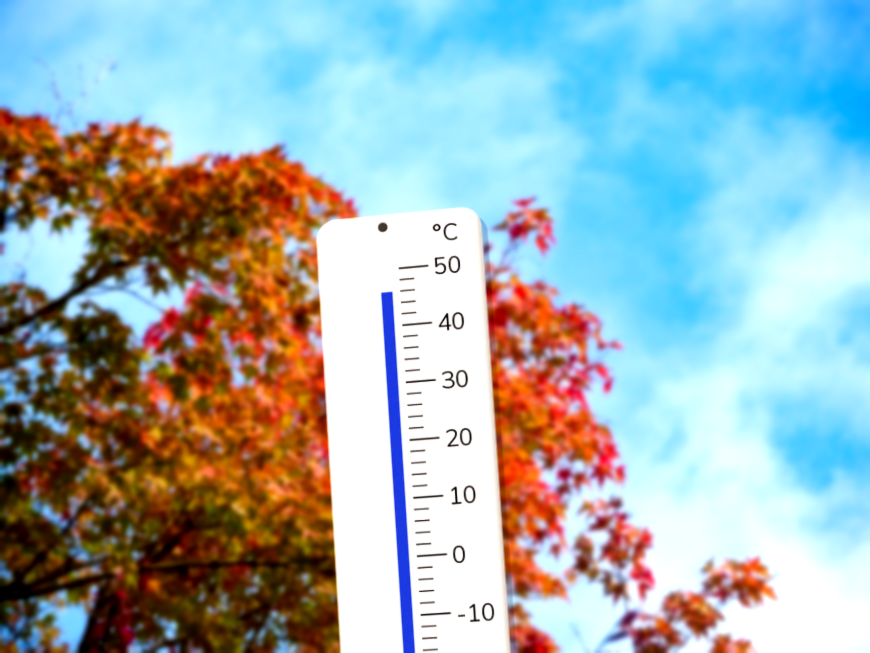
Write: 46 °C
